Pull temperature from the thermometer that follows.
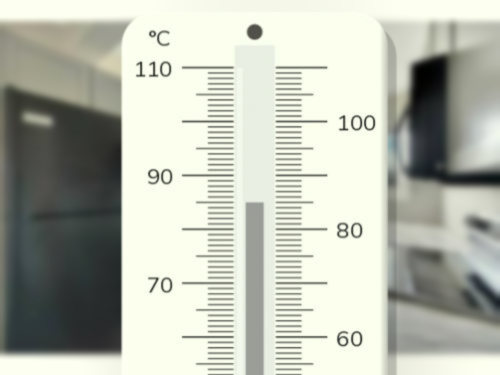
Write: 85 °C
